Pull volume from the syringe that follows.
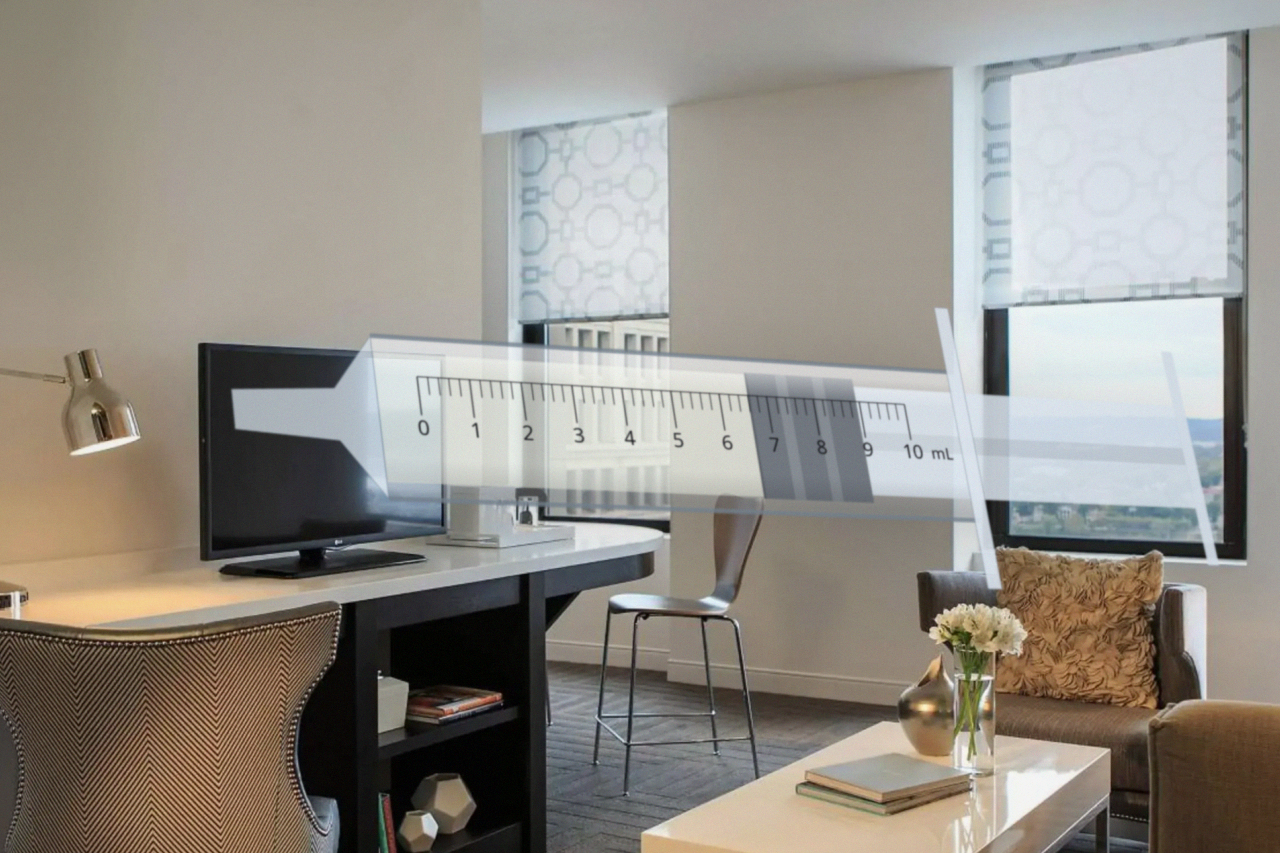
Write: 6.6 mL
